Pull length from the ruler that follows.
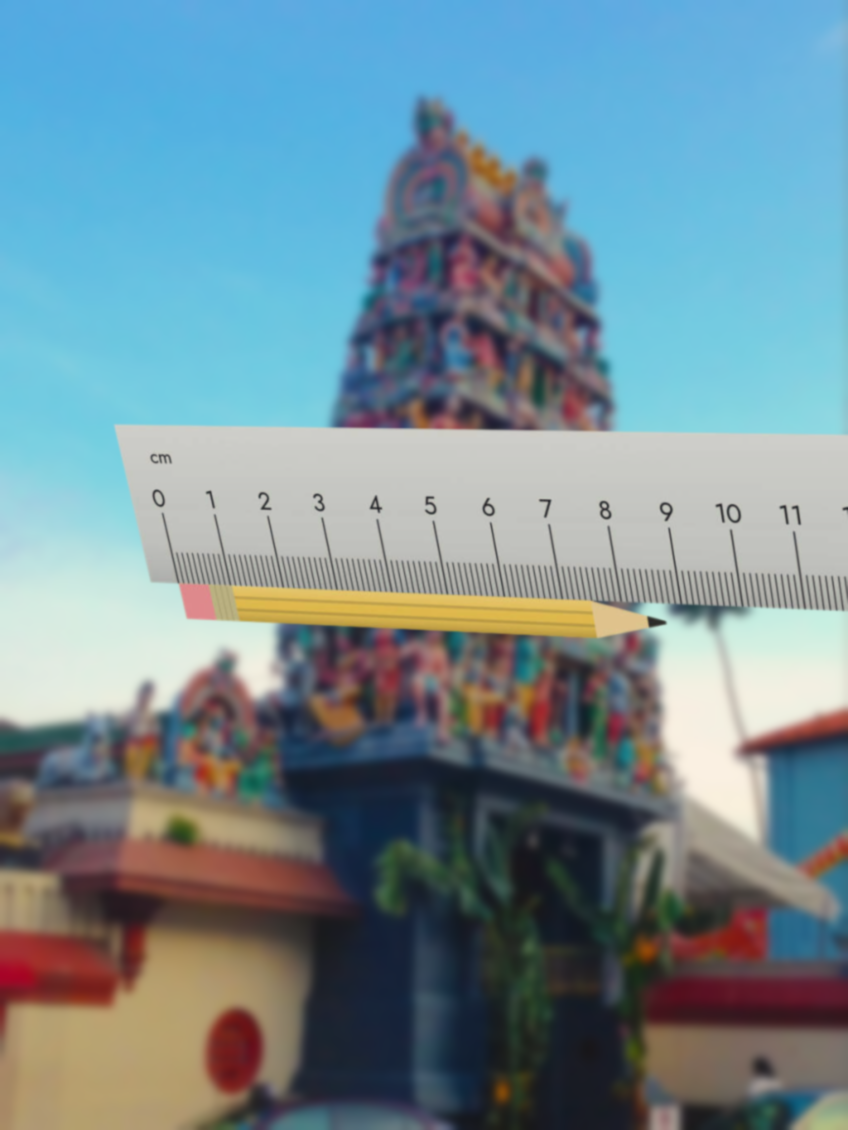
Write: 8.7 cm
